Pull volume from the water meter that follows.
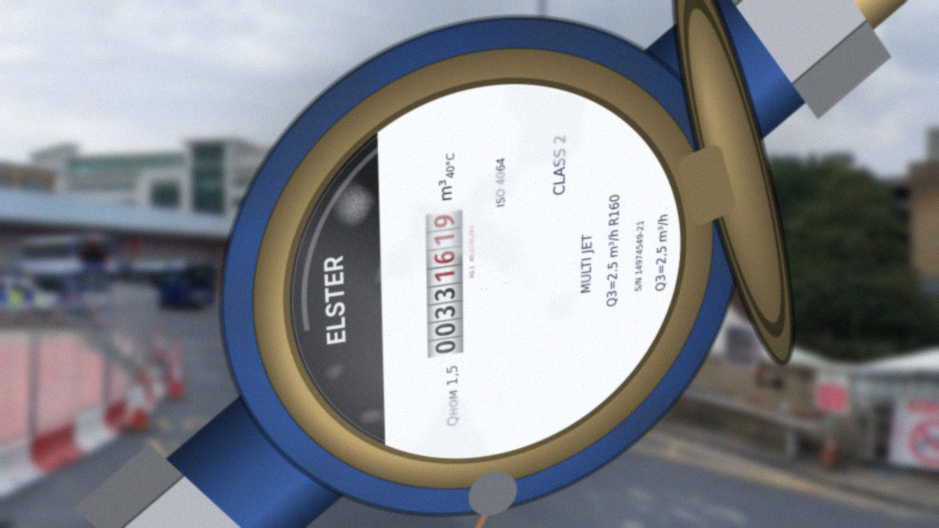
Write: 33.1619 m³
